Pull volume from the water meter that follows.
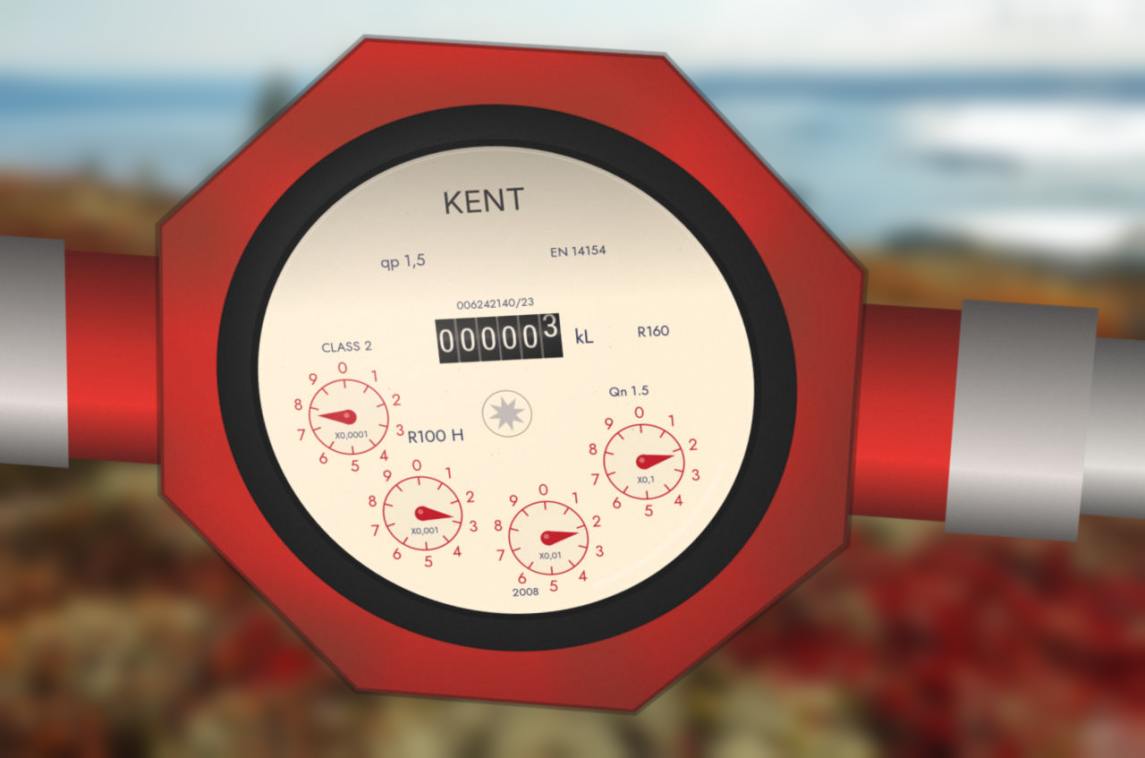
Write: 3.2227 kL
